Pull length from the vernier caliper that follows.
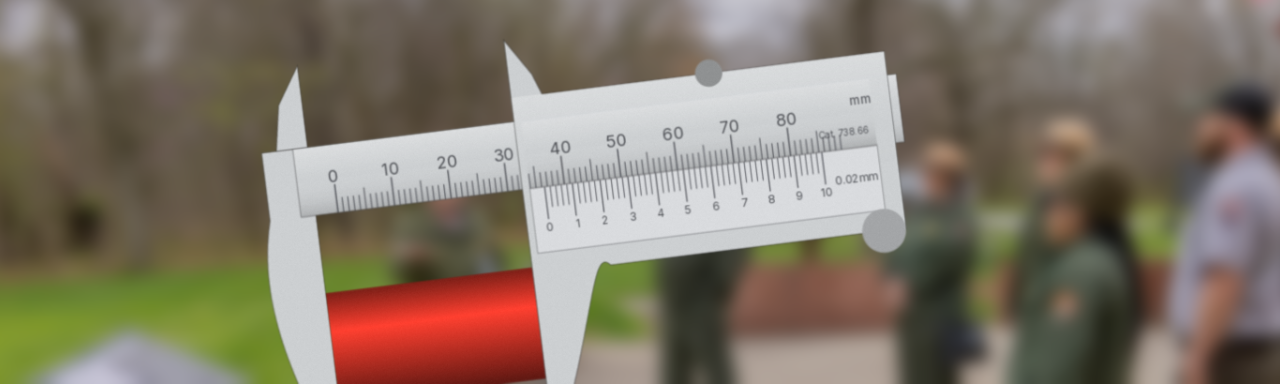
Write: 36.5 mm
